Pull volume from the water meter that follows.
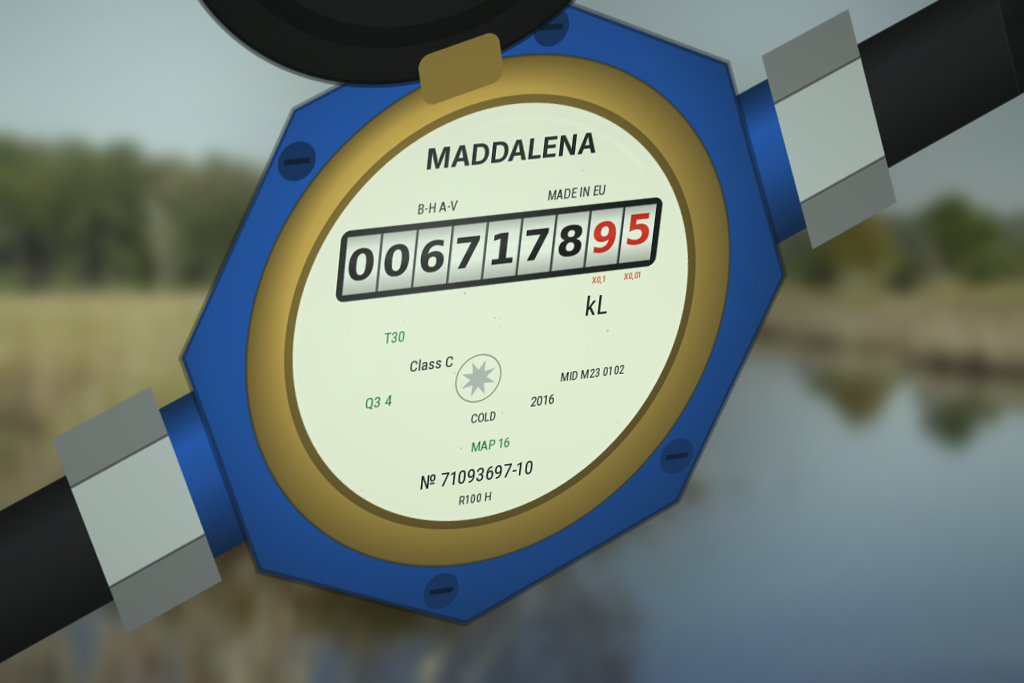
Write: 67178.95 kL
